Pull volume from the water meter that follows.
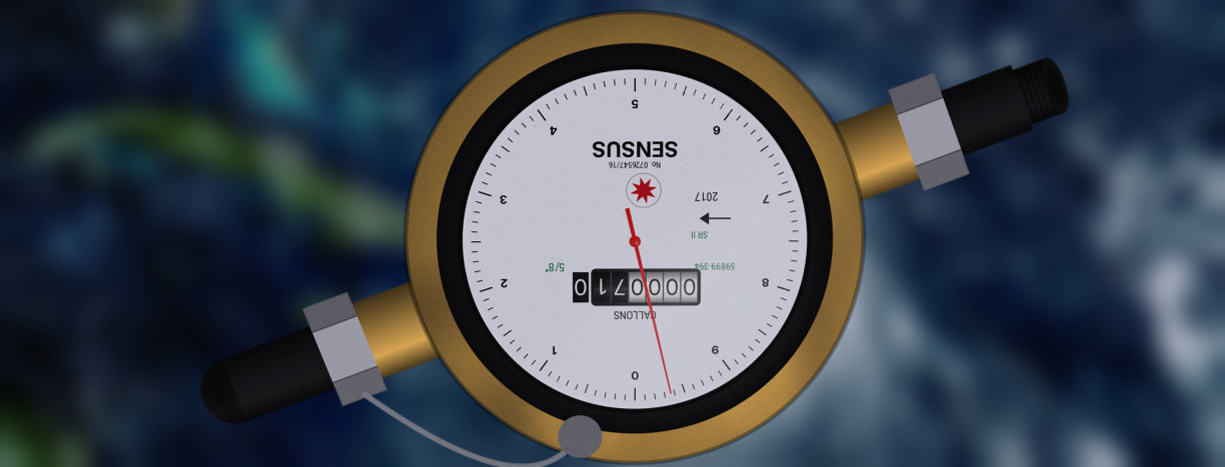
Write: 709.6 gal
